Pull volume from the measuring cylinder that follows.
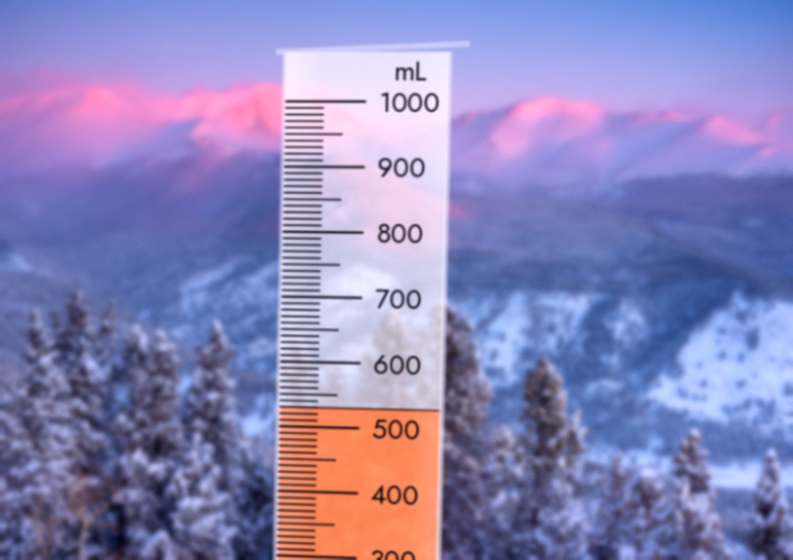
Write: 530 mL
